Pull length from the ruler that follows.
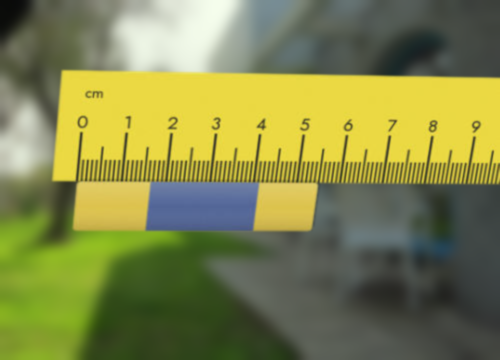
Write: 5.5 cm
